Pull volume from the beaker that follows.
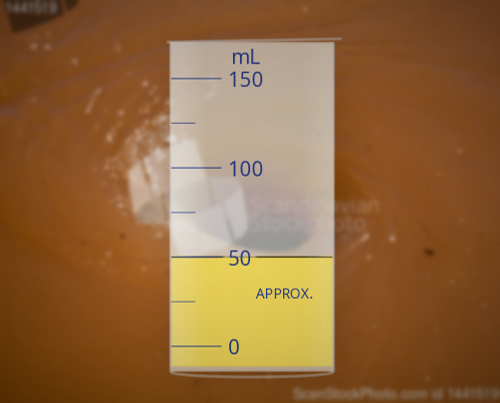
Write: 50 mL
